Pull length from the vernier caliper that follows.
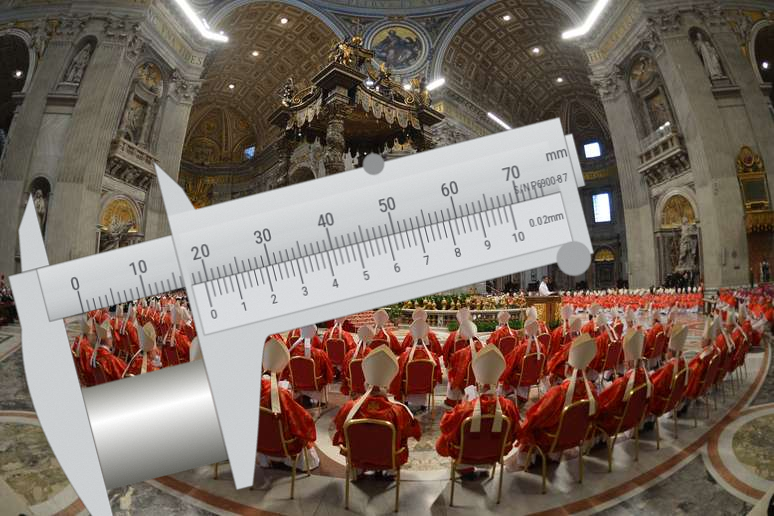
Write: 19.6 mm
